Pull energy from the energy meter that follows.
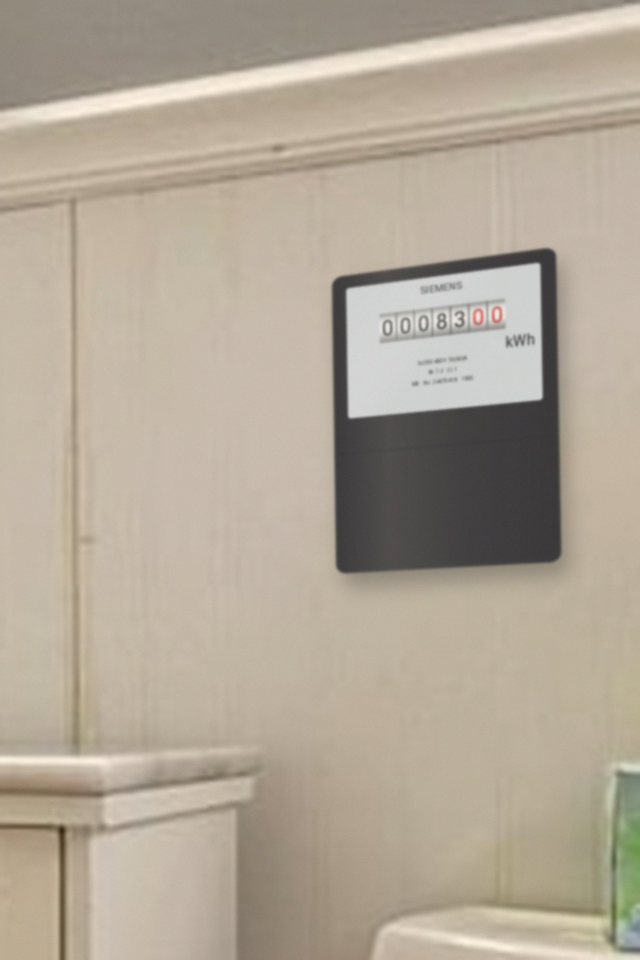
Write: 83.00 kWh
